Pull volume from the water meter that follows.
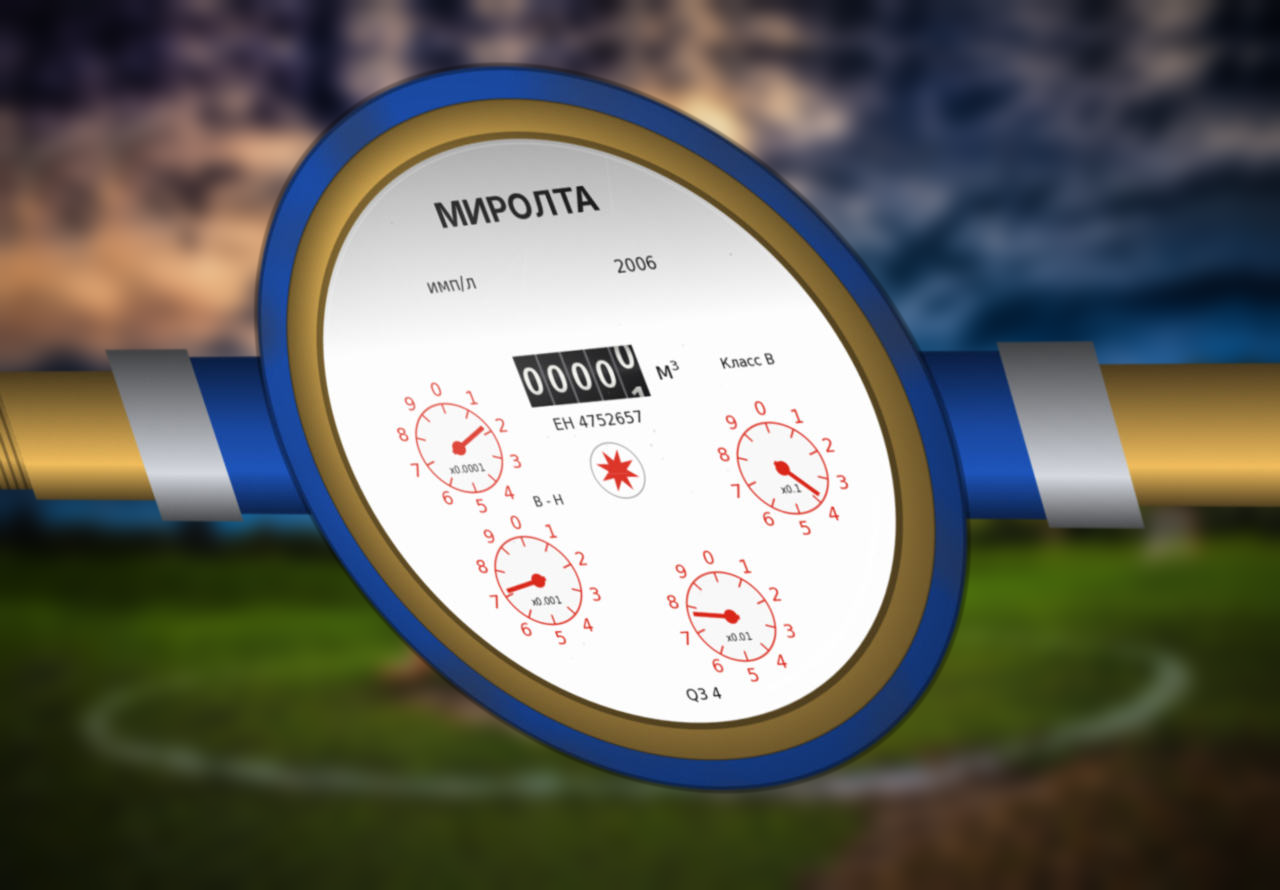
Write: 0.3771 m³
